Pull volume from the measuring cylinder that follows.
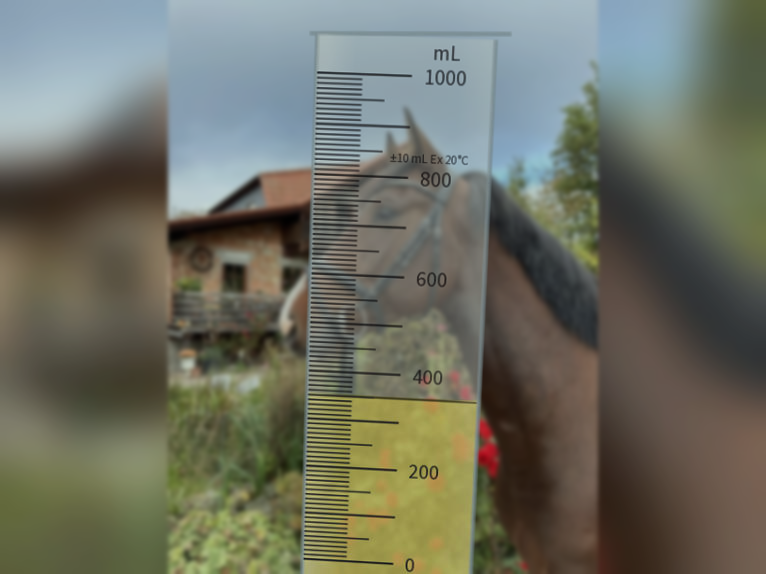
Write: 350 mL
